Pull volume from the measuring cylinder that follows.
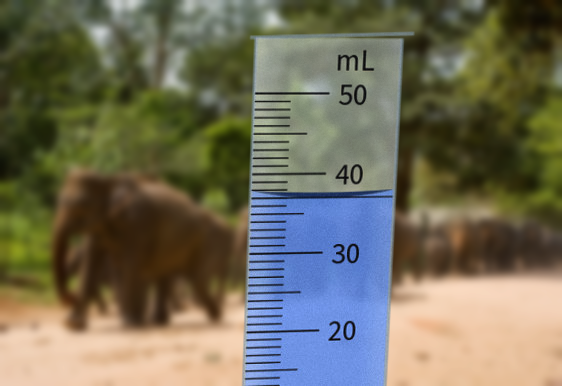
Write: 37 mL
